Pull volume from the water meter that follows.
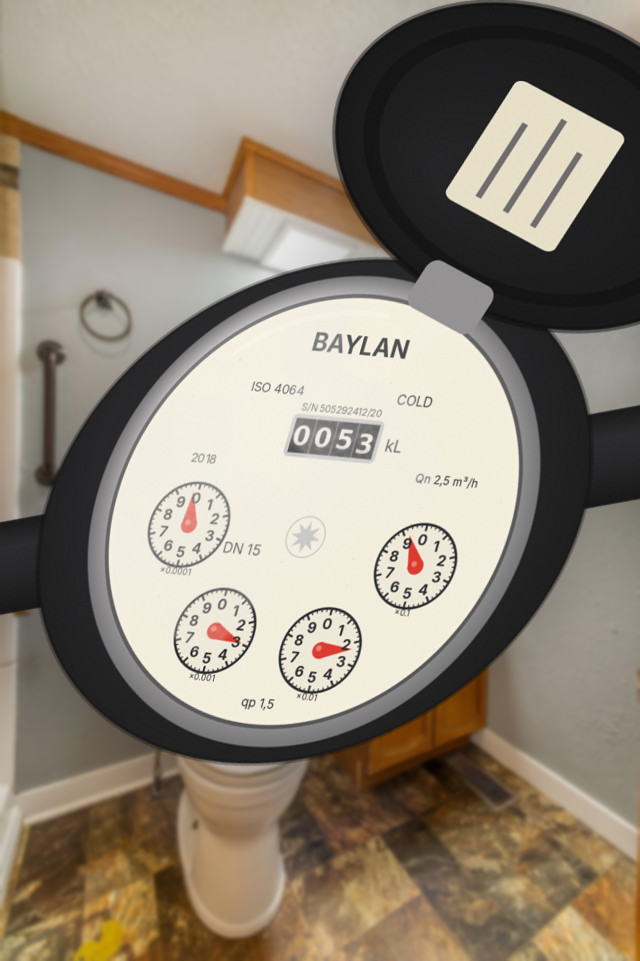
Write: 52.9229 kL
